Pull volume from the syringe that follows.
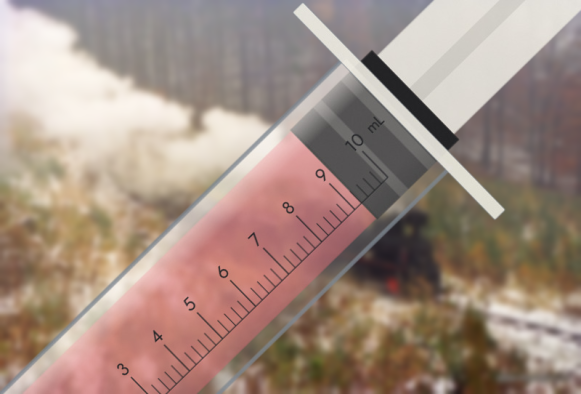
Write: 9.2 mL
